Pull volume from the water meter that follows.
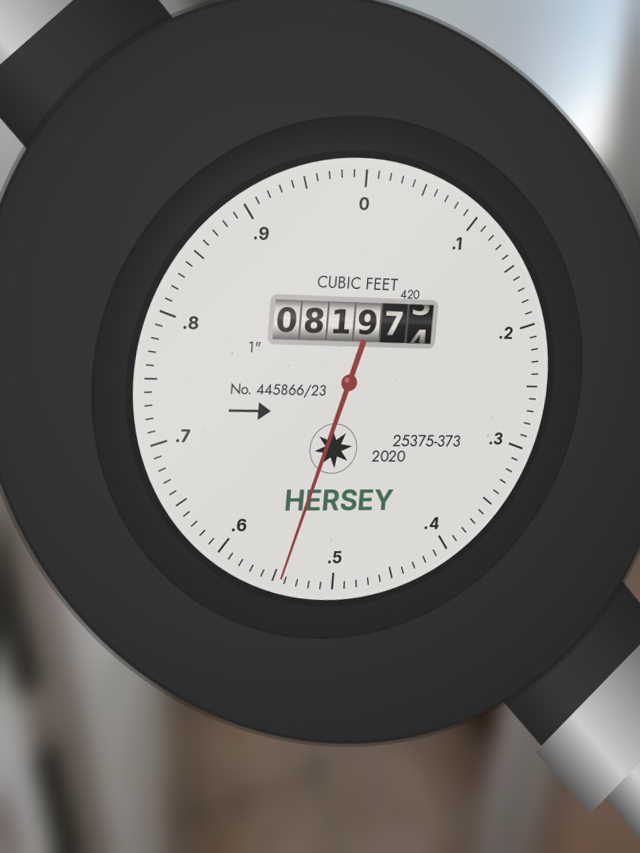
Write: 81973.54 ft³
